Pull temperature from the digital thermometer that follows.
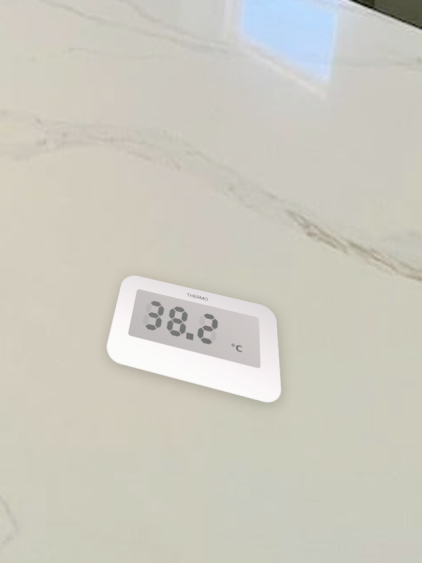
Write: 38.2 °C
